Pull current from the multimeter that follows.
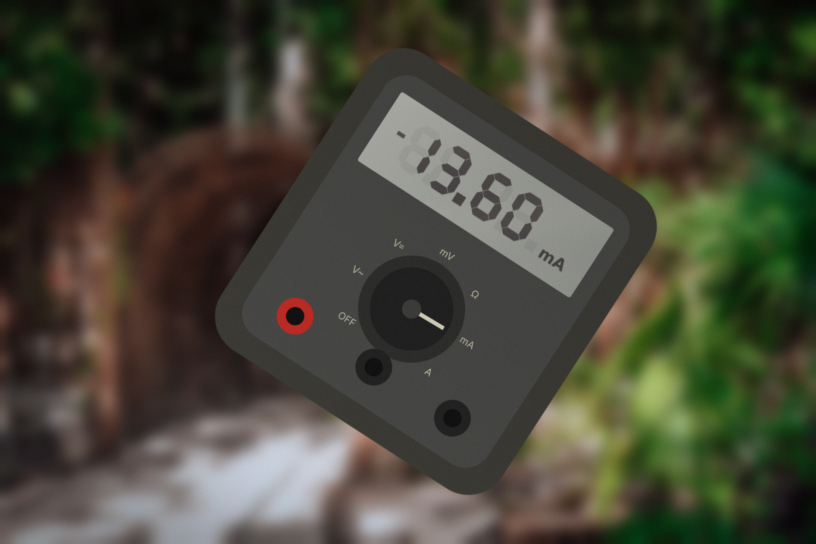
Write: -13.60 mA
